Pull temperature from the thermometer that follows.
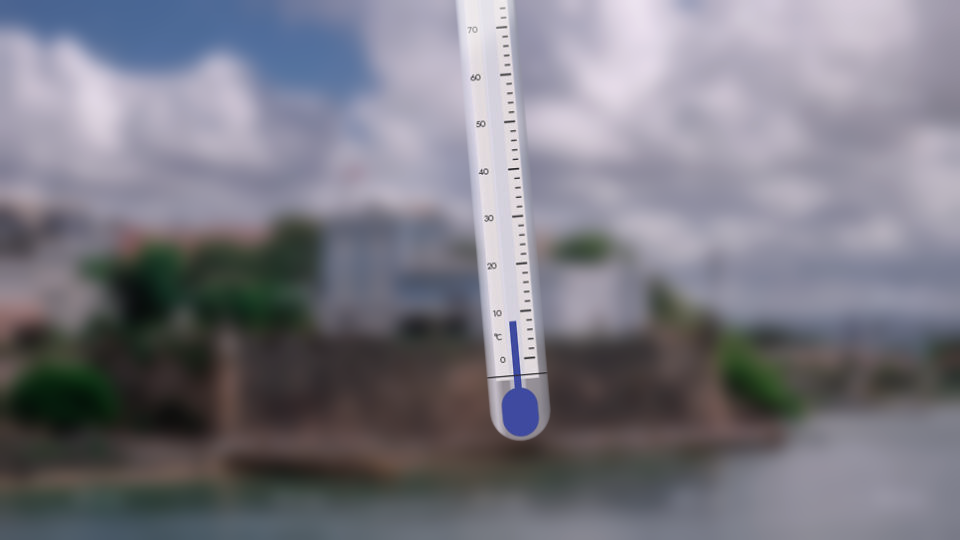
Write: 8 °C
